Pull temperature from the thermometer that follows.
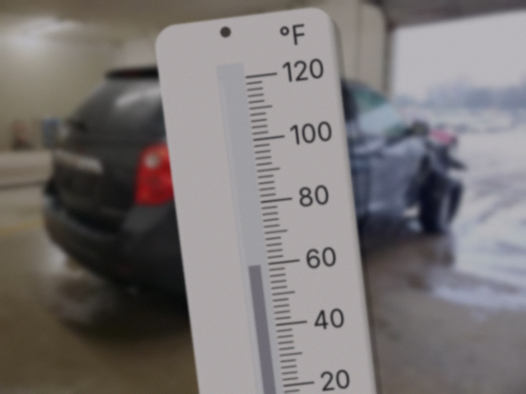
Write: 60 °F
